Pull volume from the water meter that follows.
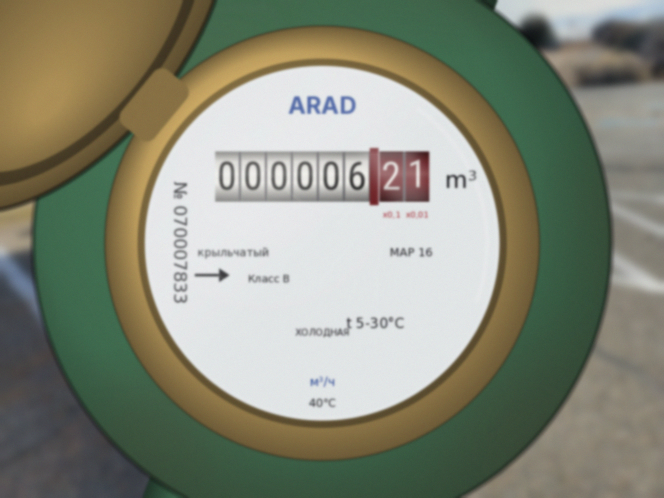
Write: 6.21 m³
